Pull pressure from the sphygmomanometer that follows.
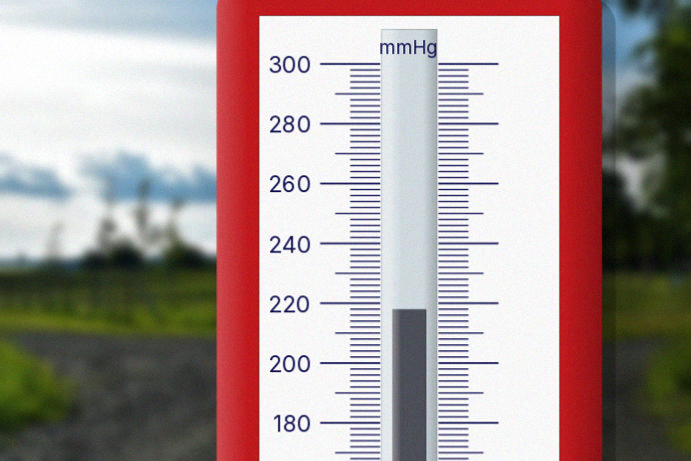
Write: 218 mmHg
